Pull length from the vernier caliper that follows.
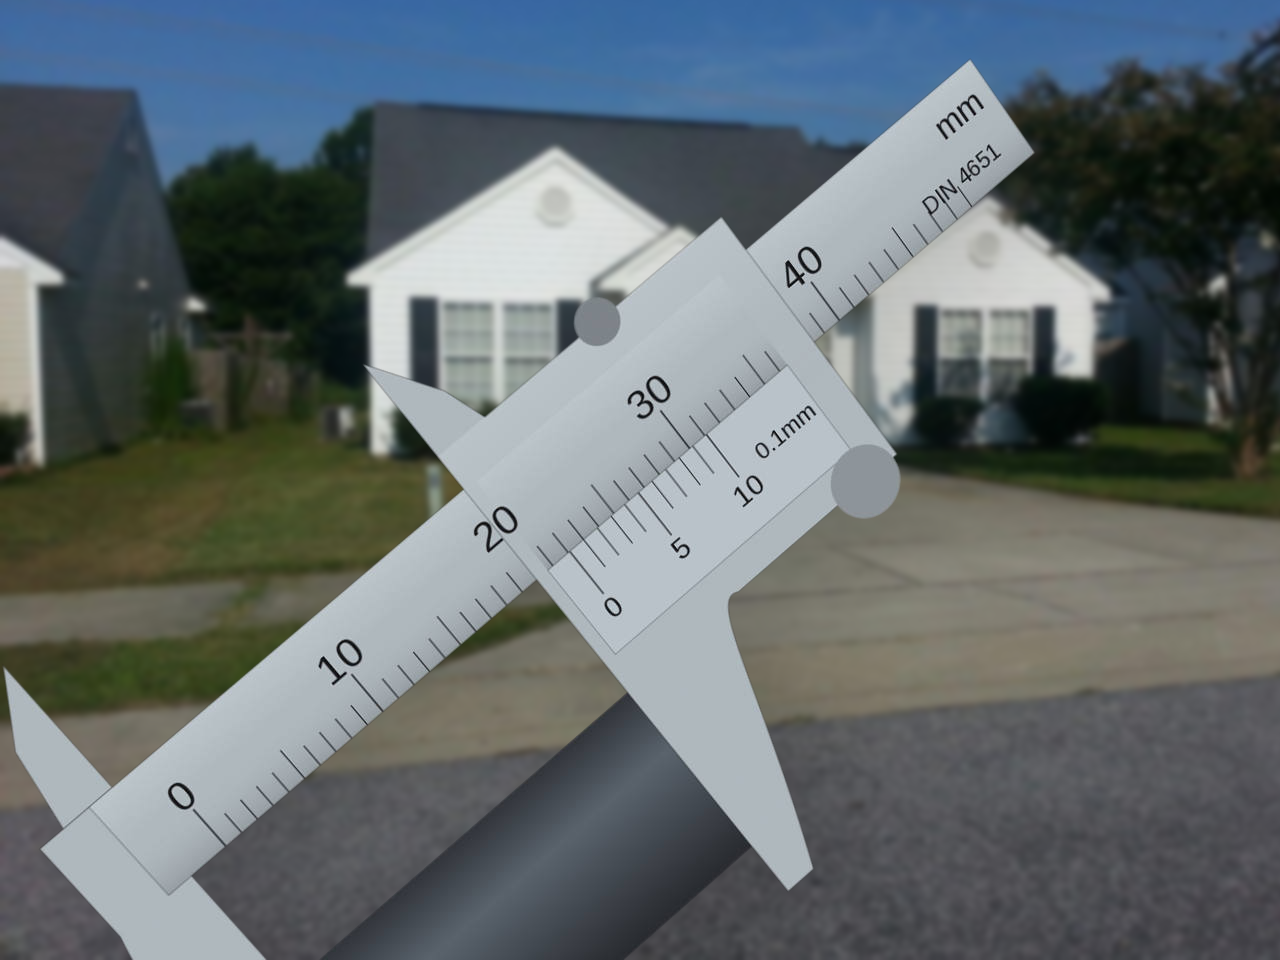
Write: 22.1 mm
